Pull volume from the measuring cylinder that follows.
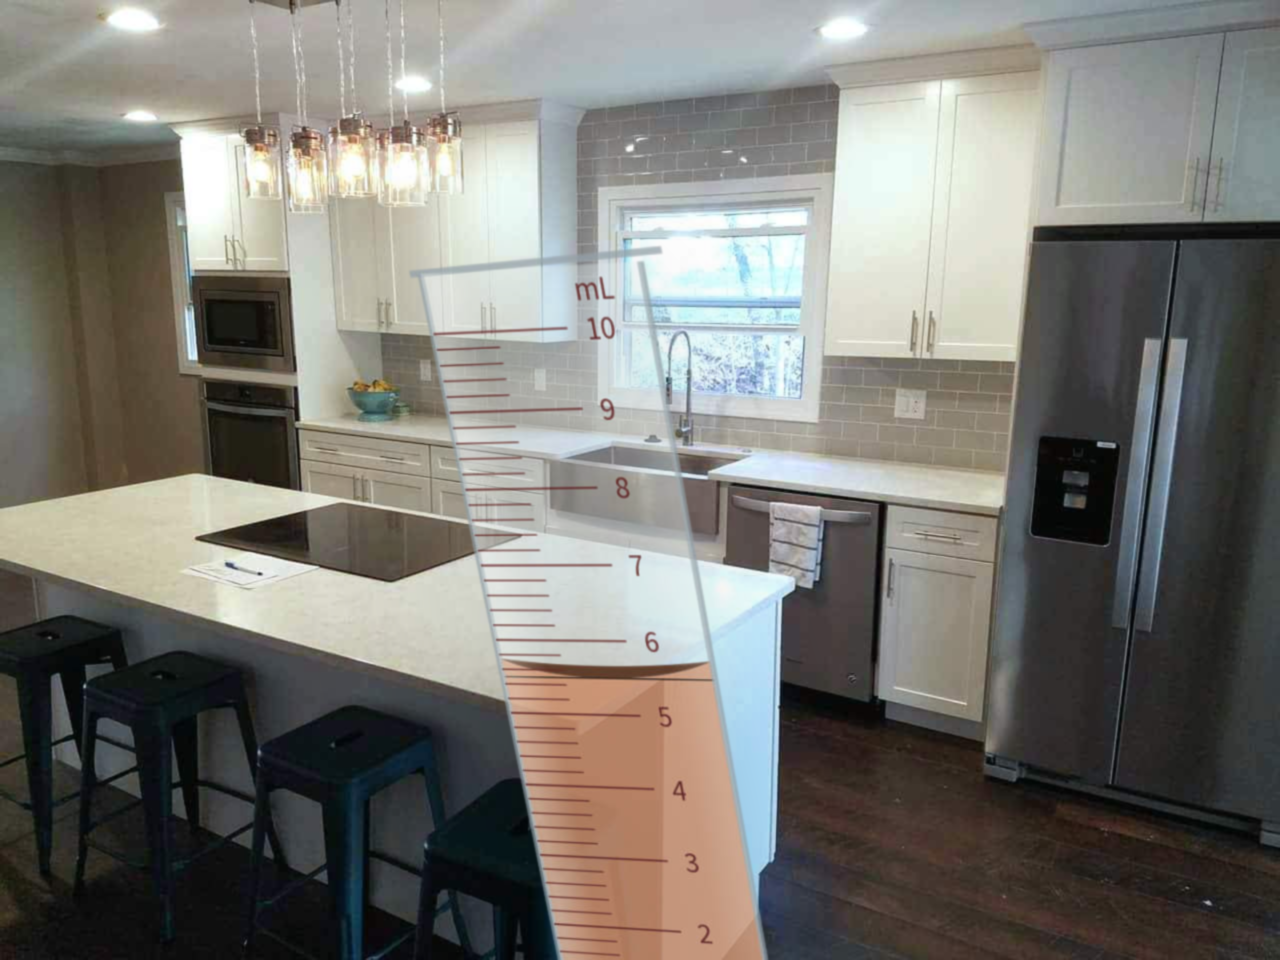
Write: 5.5 mL
